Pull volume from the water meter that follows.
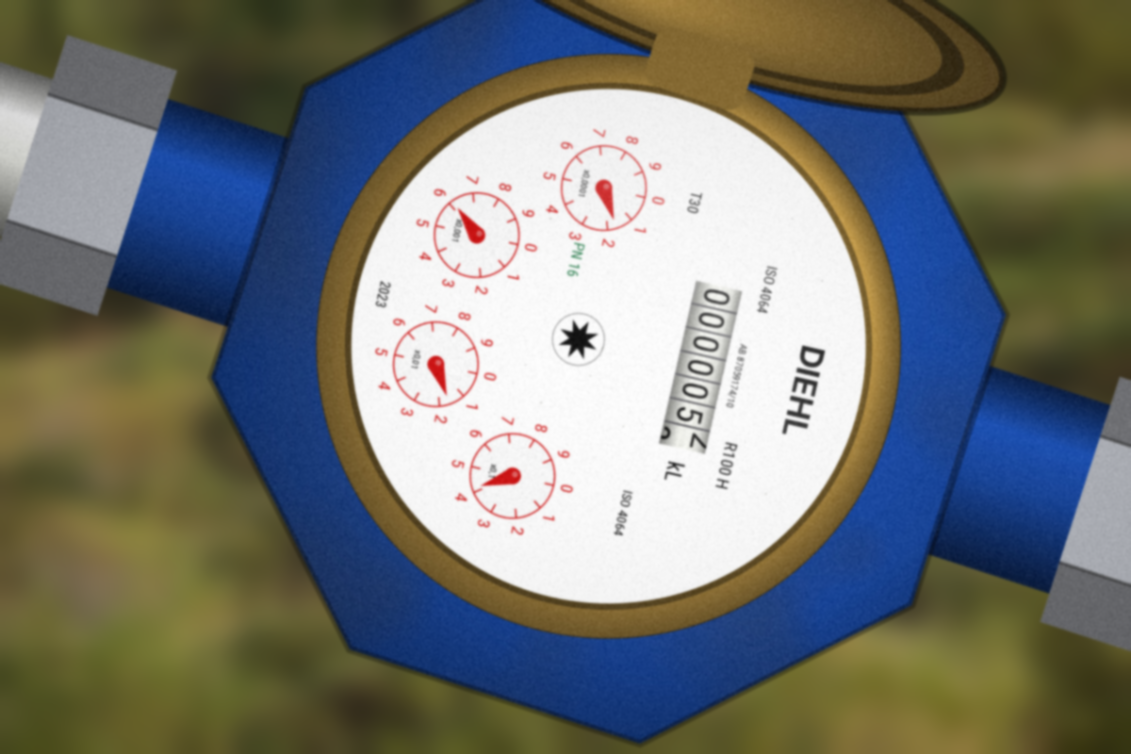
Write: 52.4161 kL
